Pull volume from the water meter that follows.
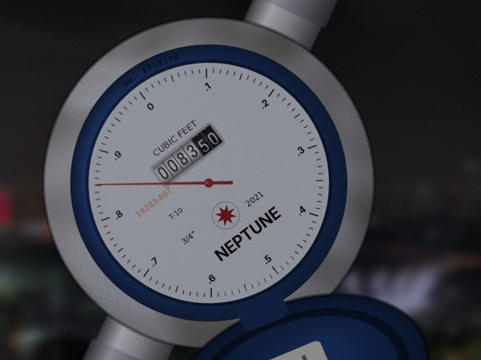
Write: 8349.85 ft³
